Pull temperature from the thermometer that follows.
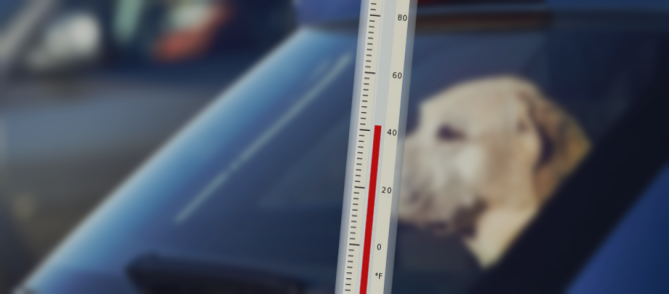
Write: 42 °F
